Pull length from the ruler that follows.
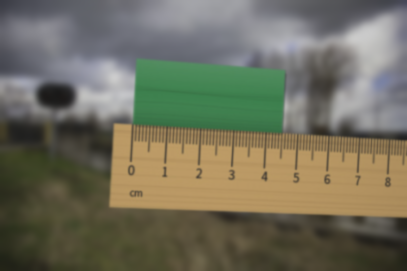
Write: 4.5 cm
